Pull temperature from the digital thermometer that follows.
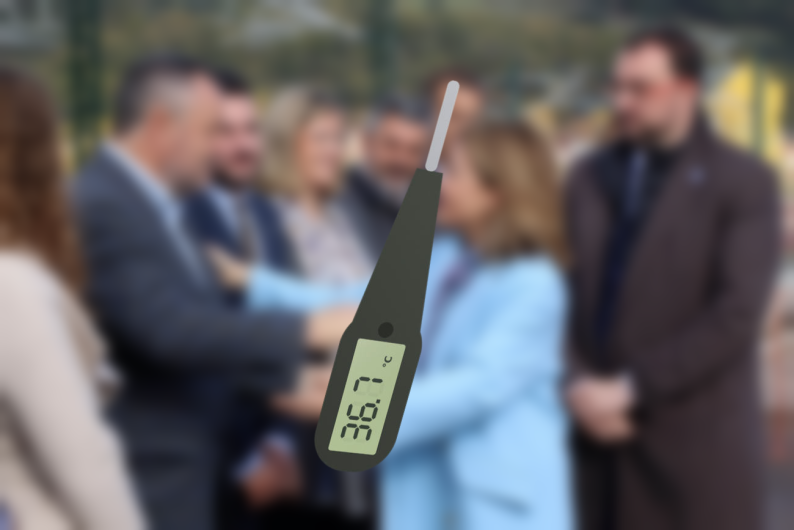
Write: 36.7 °C
